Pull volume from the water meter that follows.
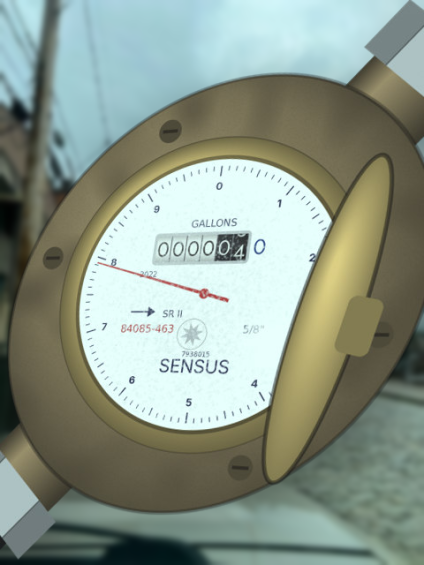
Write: 37.9 gal
